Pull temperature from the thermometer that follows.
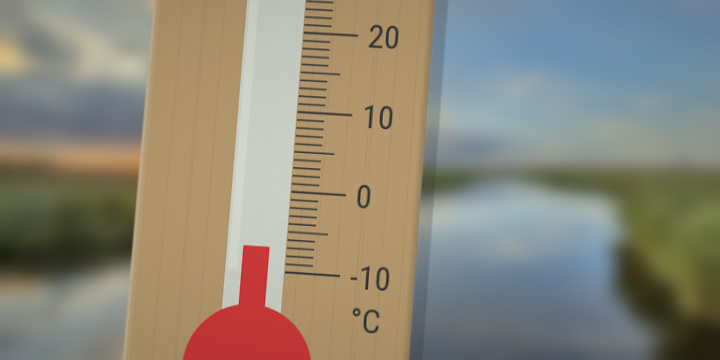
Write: -7 °C
